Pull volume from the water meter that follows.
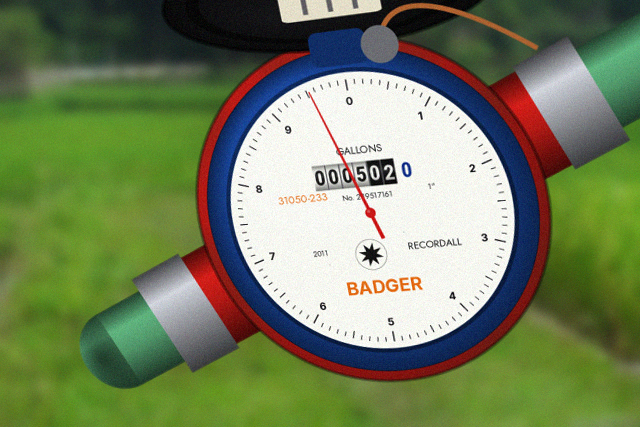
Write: 5019.5 gal
